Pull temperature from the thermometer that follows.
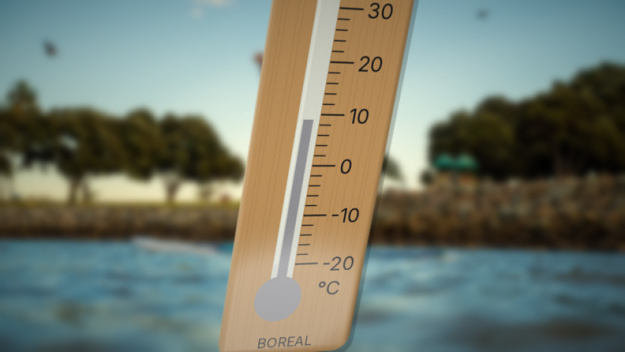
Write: 9 °C
